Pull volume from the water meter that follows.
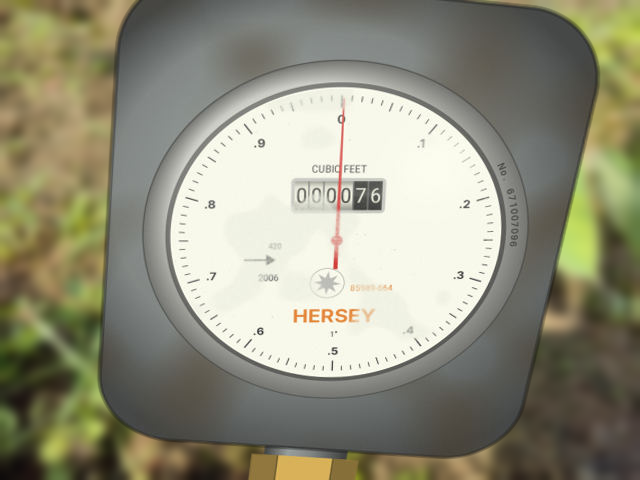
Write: 76.00 ft³
